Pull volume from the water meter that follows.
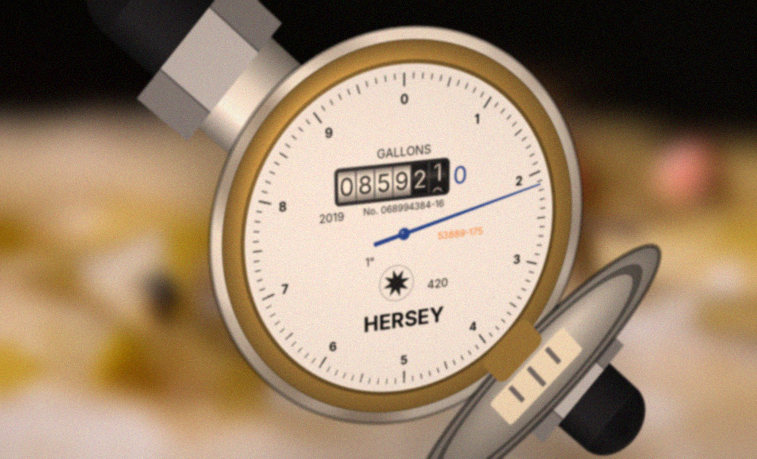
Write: 859212.1 gal
